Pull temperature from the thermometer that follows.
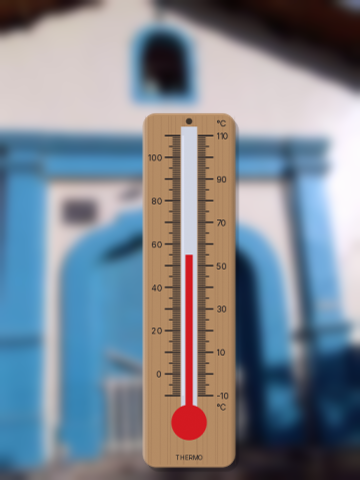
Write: 55 °C
